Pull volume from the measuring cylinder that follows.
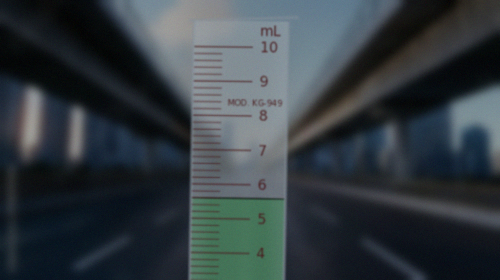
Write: 5.6 mL
